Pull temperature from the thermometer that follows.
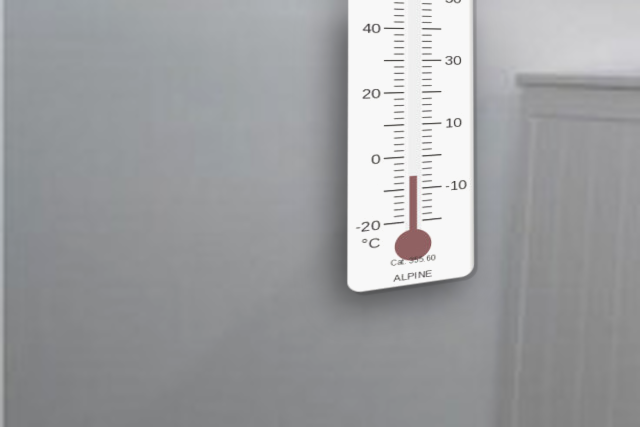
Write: -6 °C
